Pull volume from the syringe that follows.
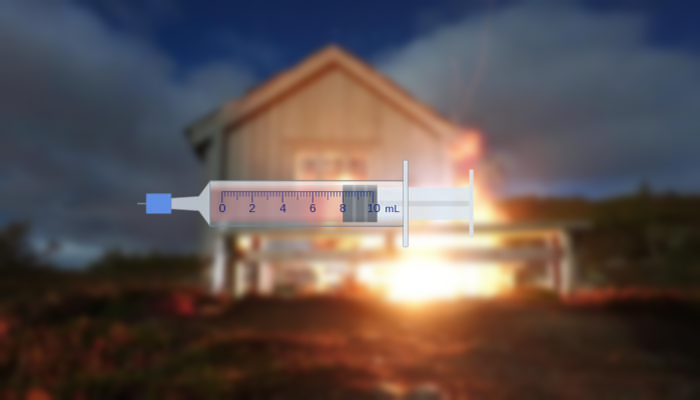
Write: 8 mL
